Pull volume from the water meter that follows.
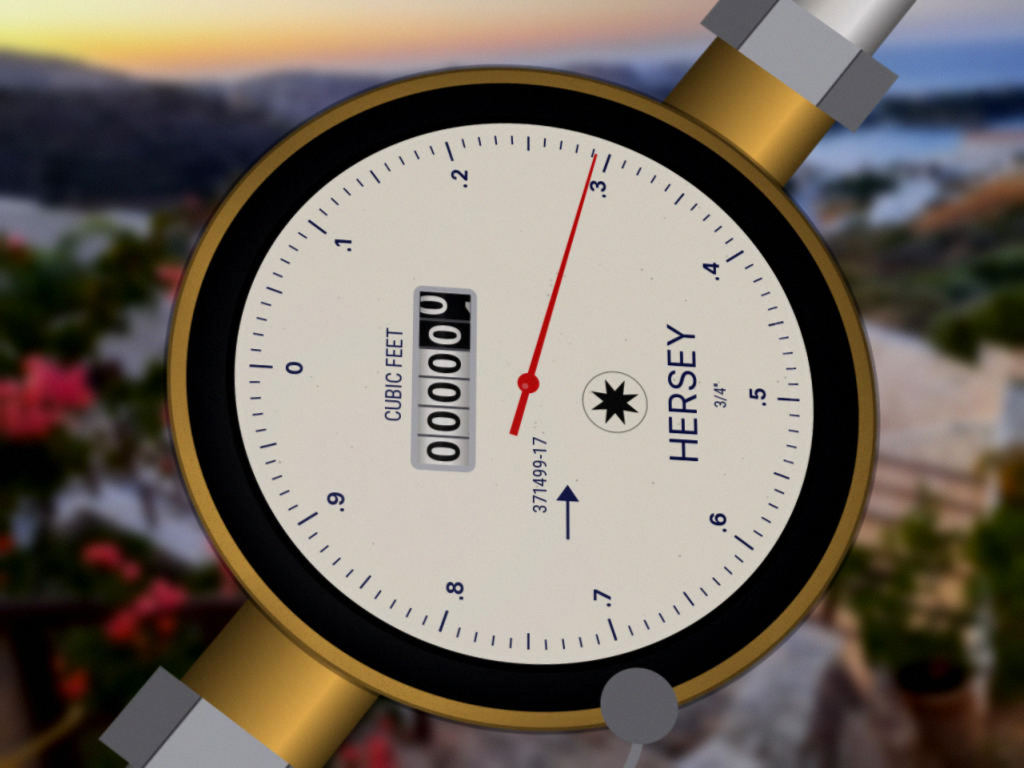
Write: 0.29 ft³
